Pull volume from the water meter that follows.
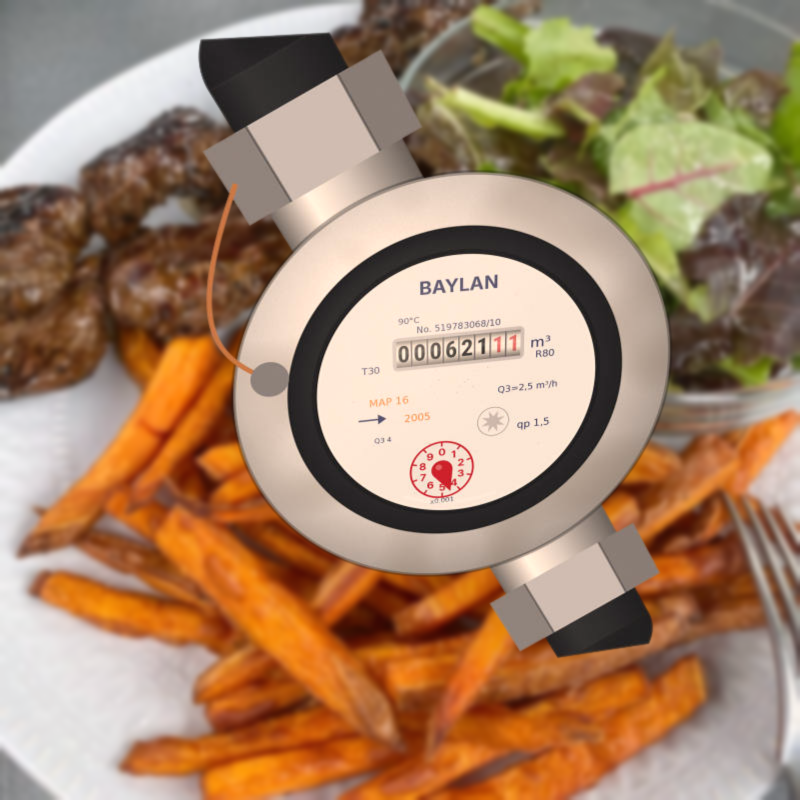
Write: 621.114 m³
